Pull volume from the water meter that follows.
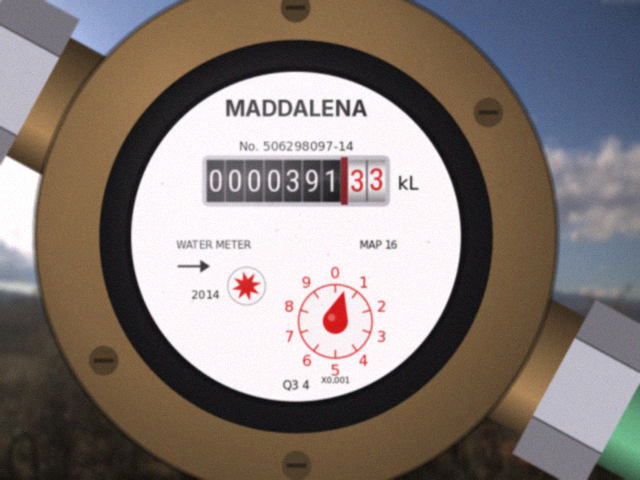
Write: 391.330 kL
